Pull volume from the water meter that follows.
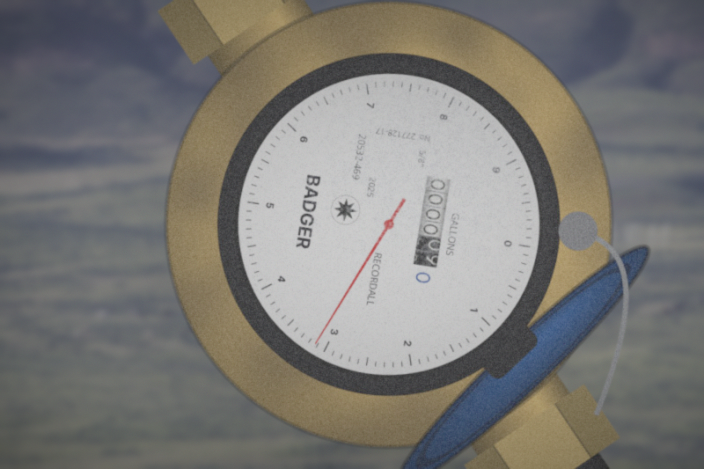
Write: 93.1 gal
